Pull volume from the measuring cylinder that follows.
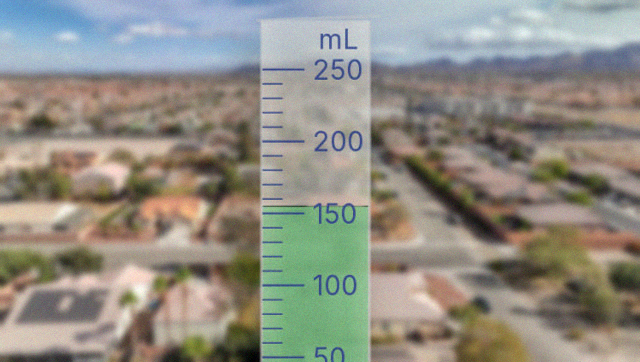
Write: 155 mL
